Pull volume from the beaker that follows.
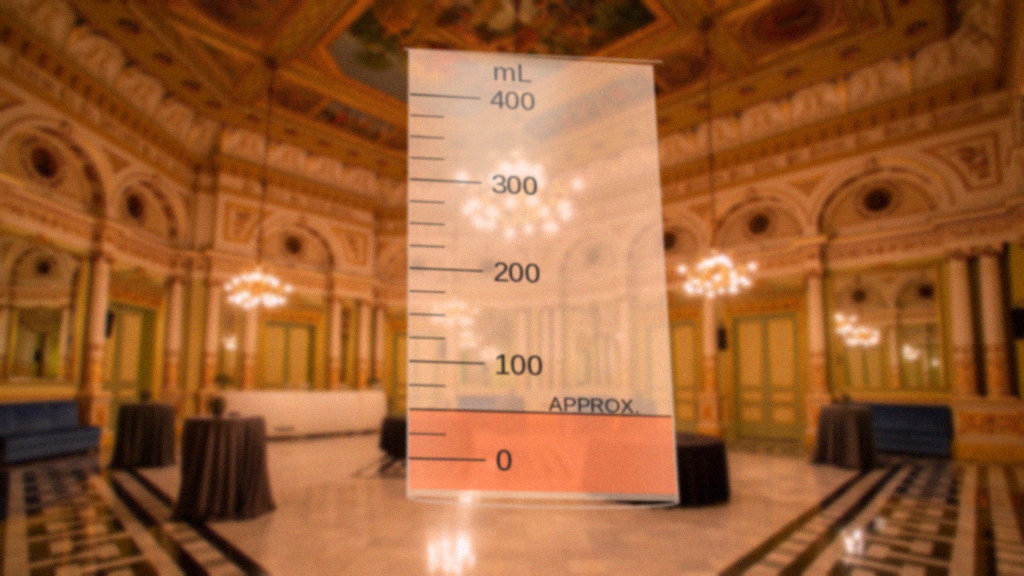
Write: 50 mL
